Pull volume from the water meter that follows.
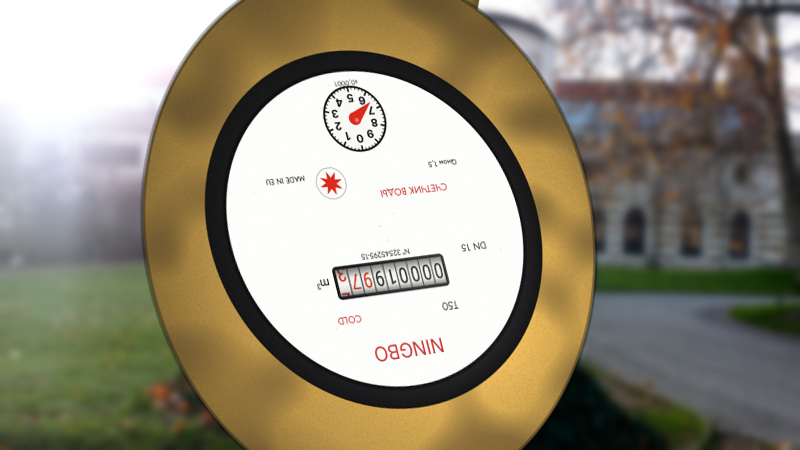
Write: 19.9726 m³
